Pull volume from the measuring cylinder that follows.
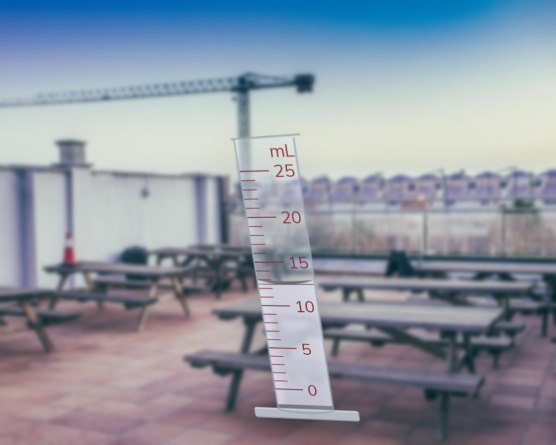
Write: 12.5 mL
